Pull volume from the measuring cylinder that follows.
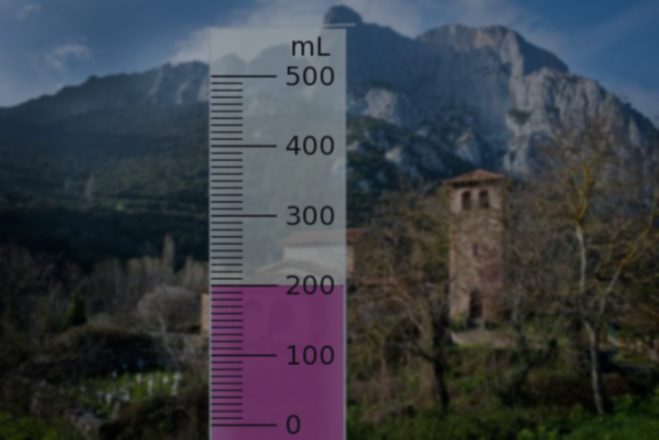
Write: 200 mL
